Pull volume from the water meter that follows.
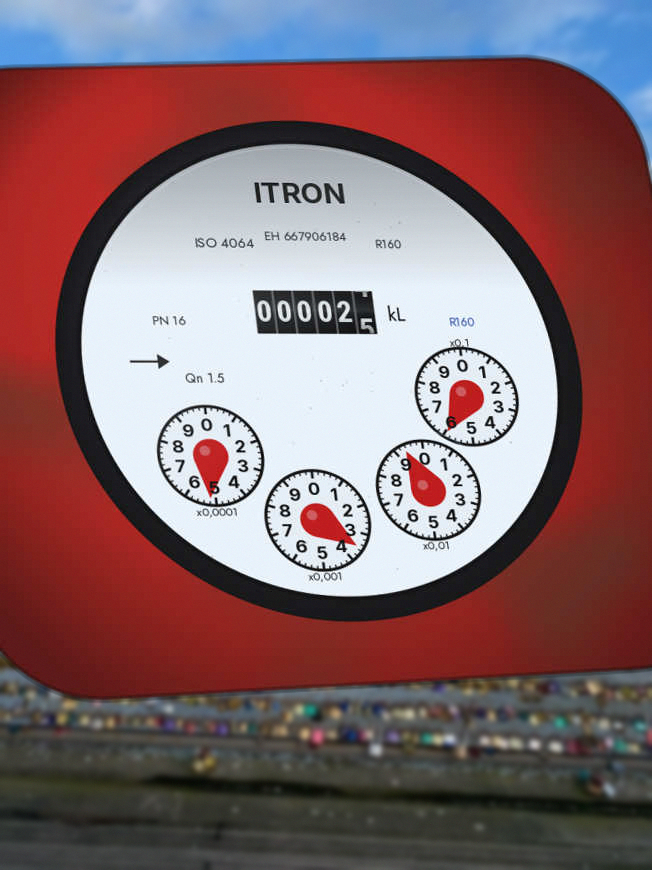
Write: 24.5935 kL
